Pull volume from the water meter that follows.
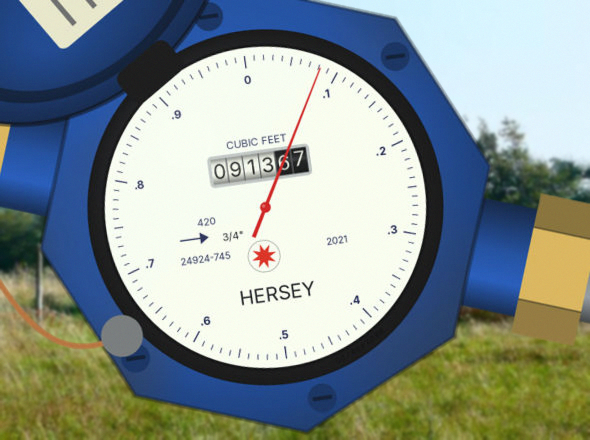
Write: 91367.08 ft³
